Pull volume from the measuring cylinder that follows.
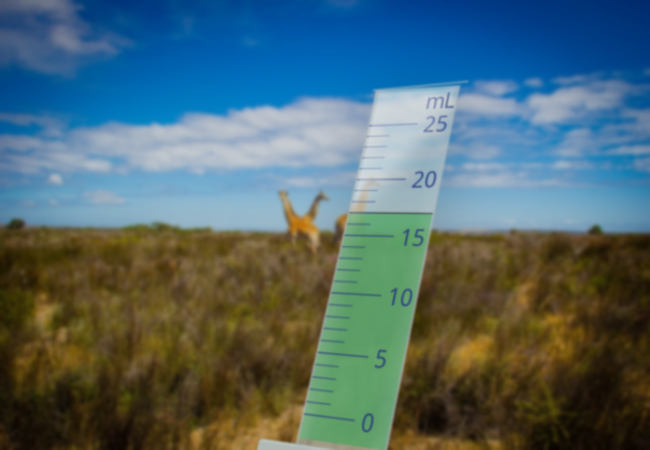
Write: 17 mL
